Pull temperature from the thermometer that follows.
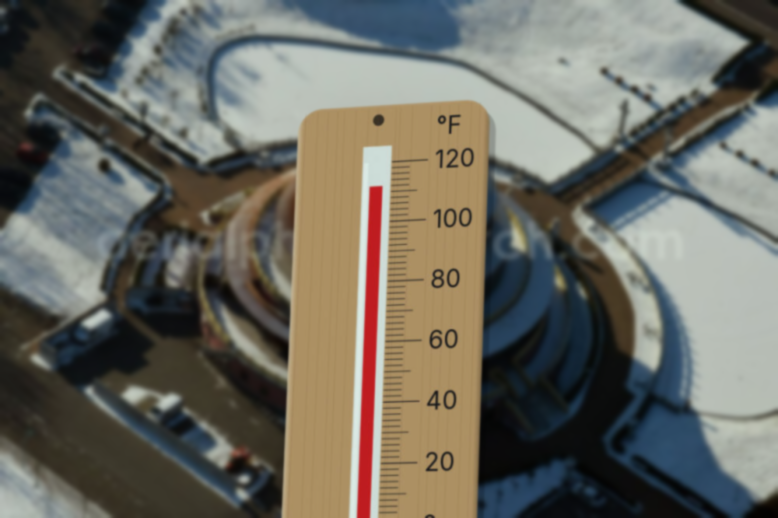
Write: 112 °F
